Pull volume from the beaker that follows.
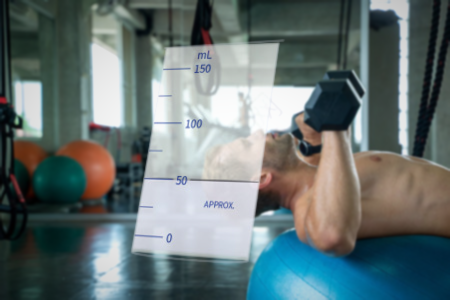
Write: 50 mL
